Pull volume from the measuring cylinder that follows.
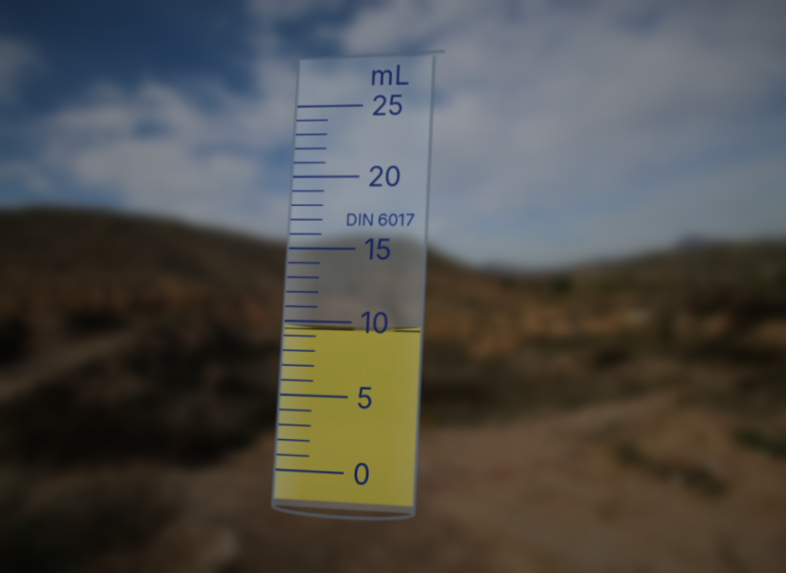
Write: 9.5 mL
